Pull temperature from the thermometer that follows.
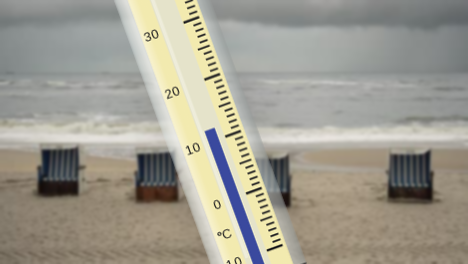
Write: 12 °C
